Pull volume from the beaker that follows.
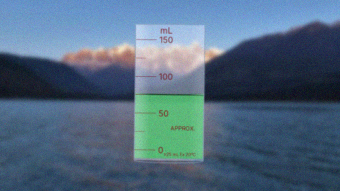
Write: 75 mL
